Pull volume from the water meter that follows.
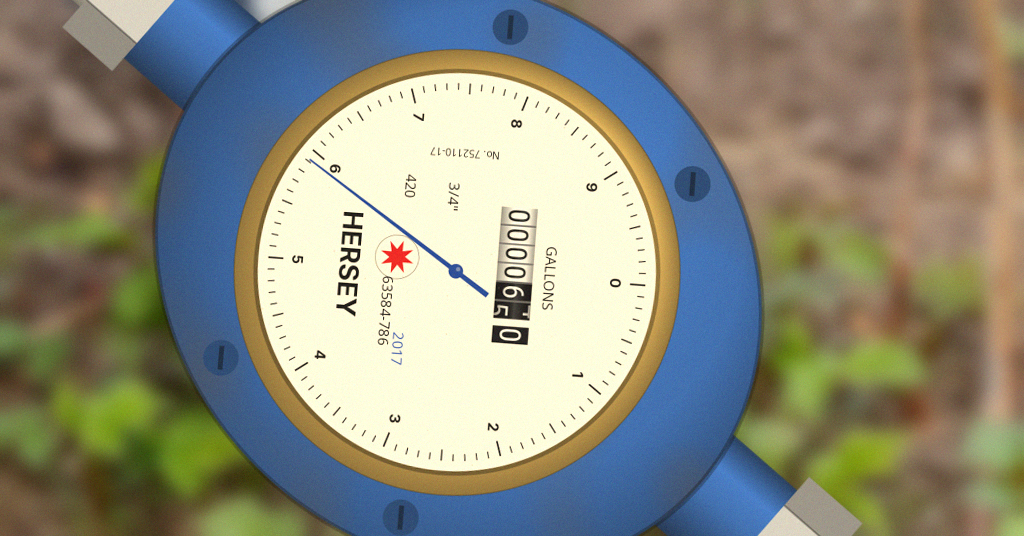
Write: 645.9 gal
